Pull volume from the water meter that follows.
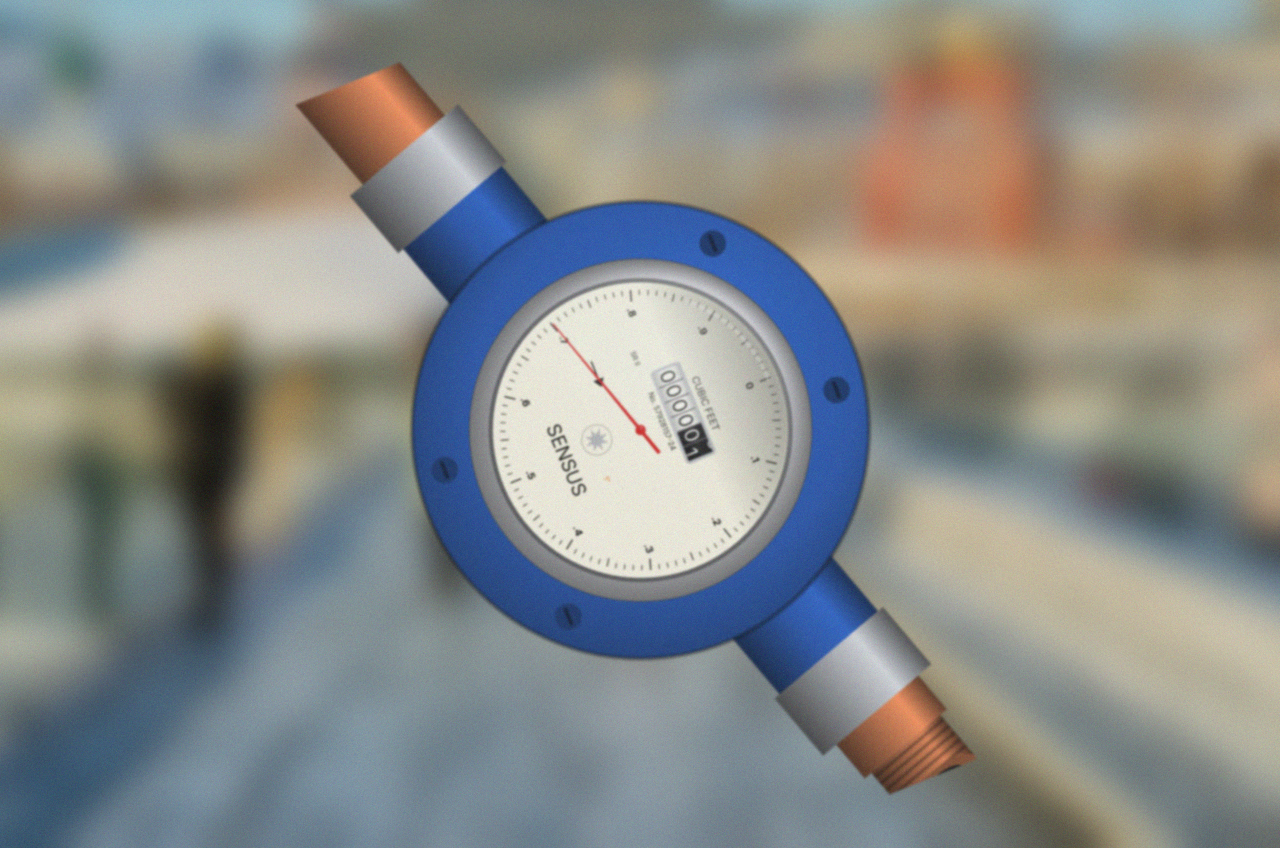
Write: 0.70 ft³
